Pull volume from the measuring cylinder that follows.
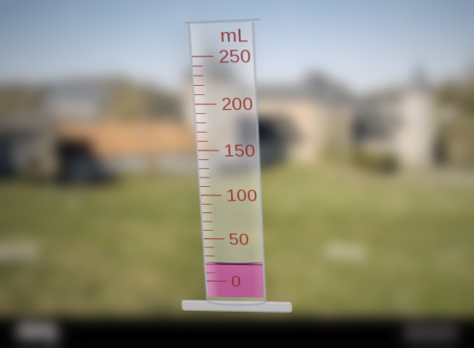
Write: 20 mL
